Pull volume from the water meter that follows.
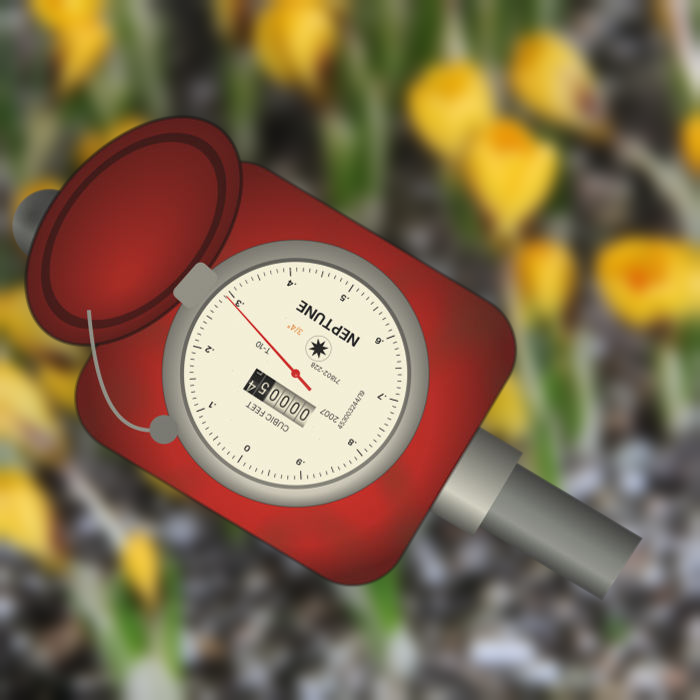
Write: 54.29 ft³
